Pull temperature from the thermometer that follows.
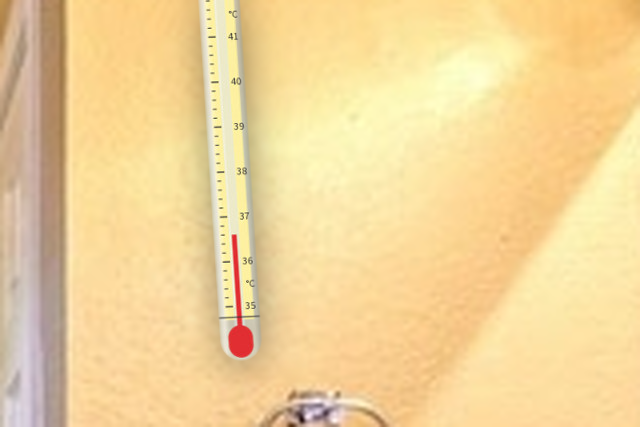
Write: 36.6 °C
